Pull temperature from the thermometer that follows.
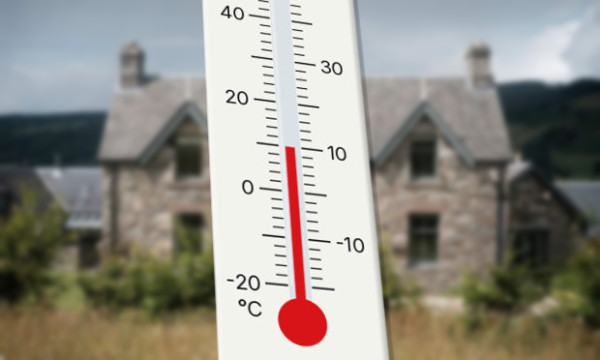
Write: 10 °C
